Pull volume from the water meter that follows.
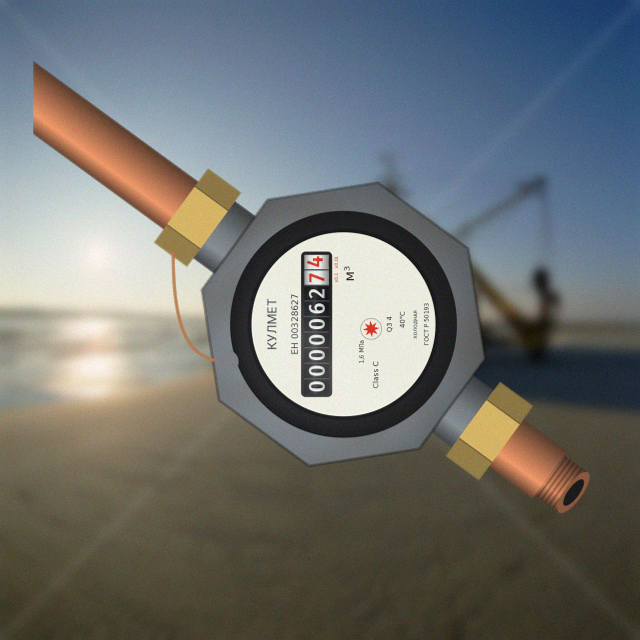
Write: 62.74 m³
